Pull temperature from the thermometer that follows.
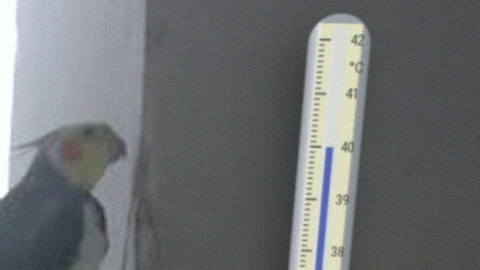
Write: 40 °C
